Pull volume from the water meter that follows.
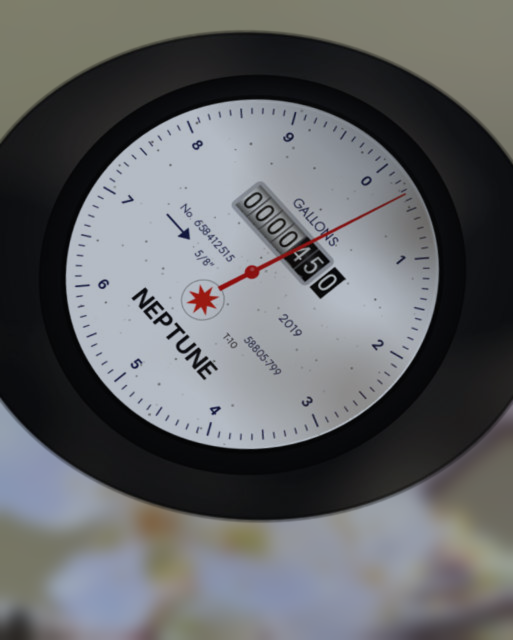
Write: 450.3 gal
